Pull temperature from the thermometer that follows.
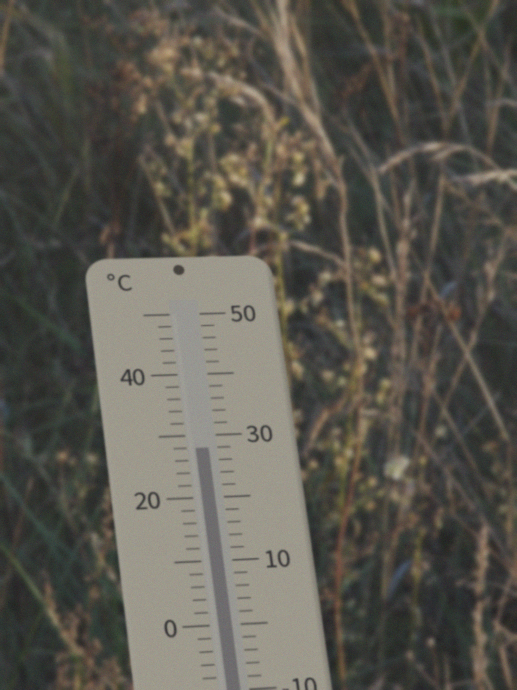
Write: 28 °C
